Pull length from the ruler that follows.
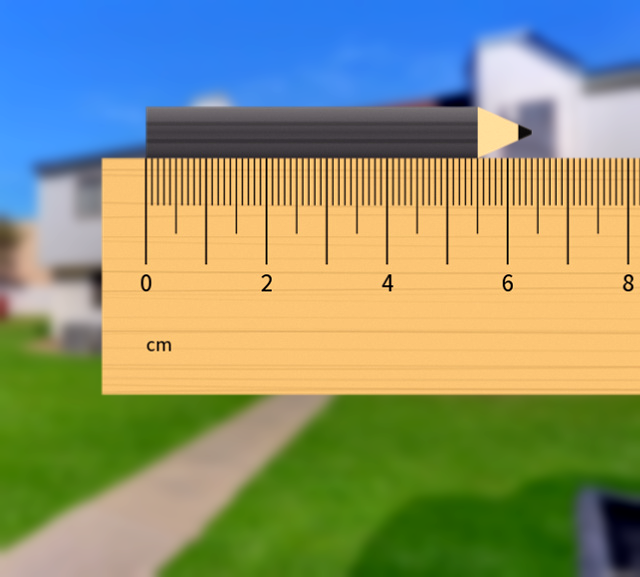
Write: 6.4 cm
